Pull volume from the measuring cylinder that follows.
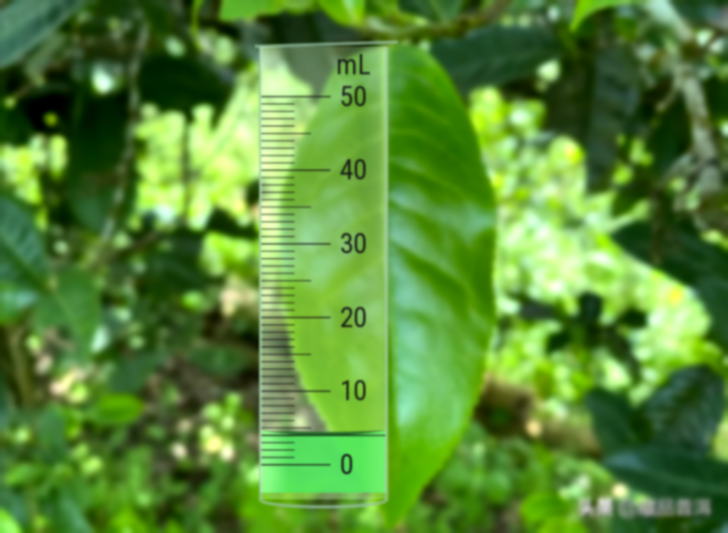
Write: 4 mL
